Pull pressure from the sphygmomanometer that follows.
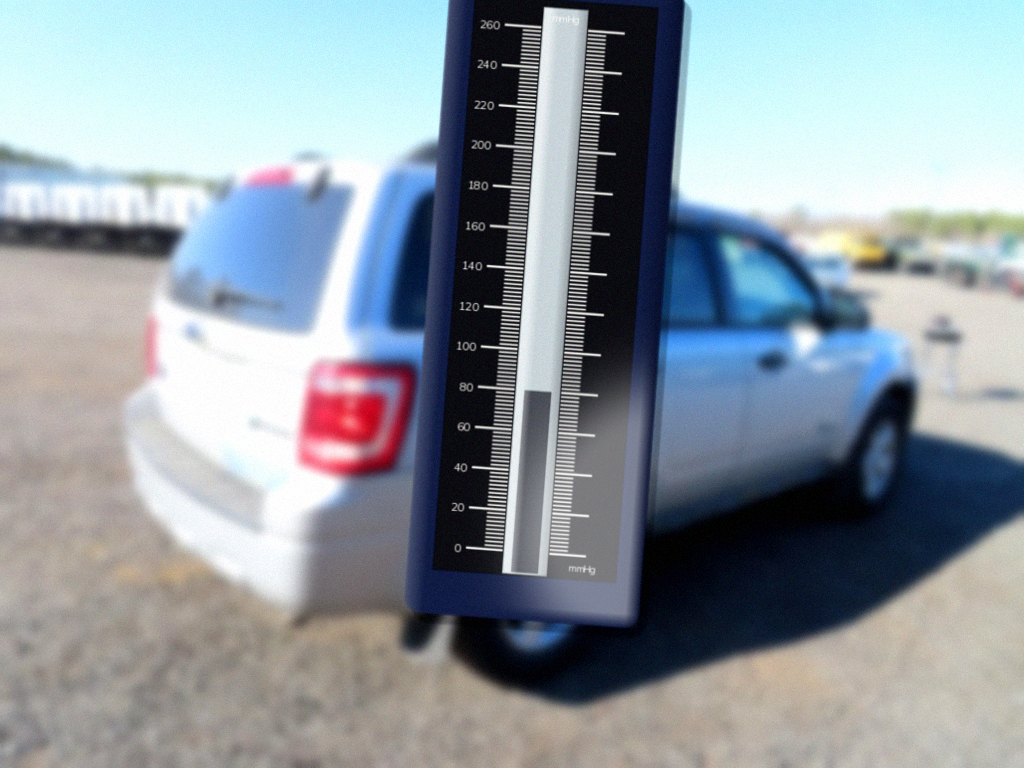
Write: 80 mmHg
